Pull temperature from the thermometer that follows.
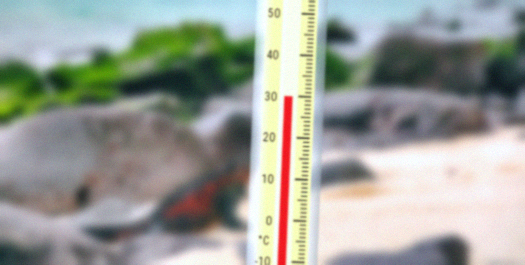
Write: 30 °C
